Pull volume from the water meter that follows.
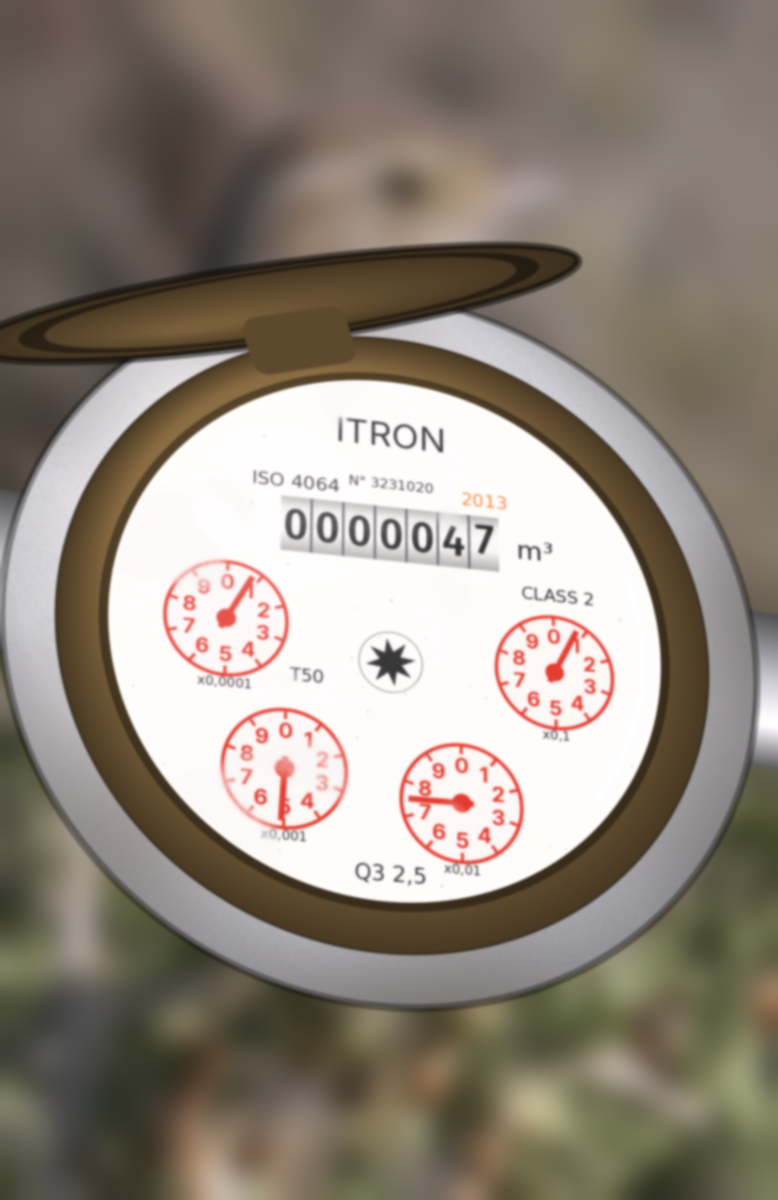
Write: 47.0750 m³
